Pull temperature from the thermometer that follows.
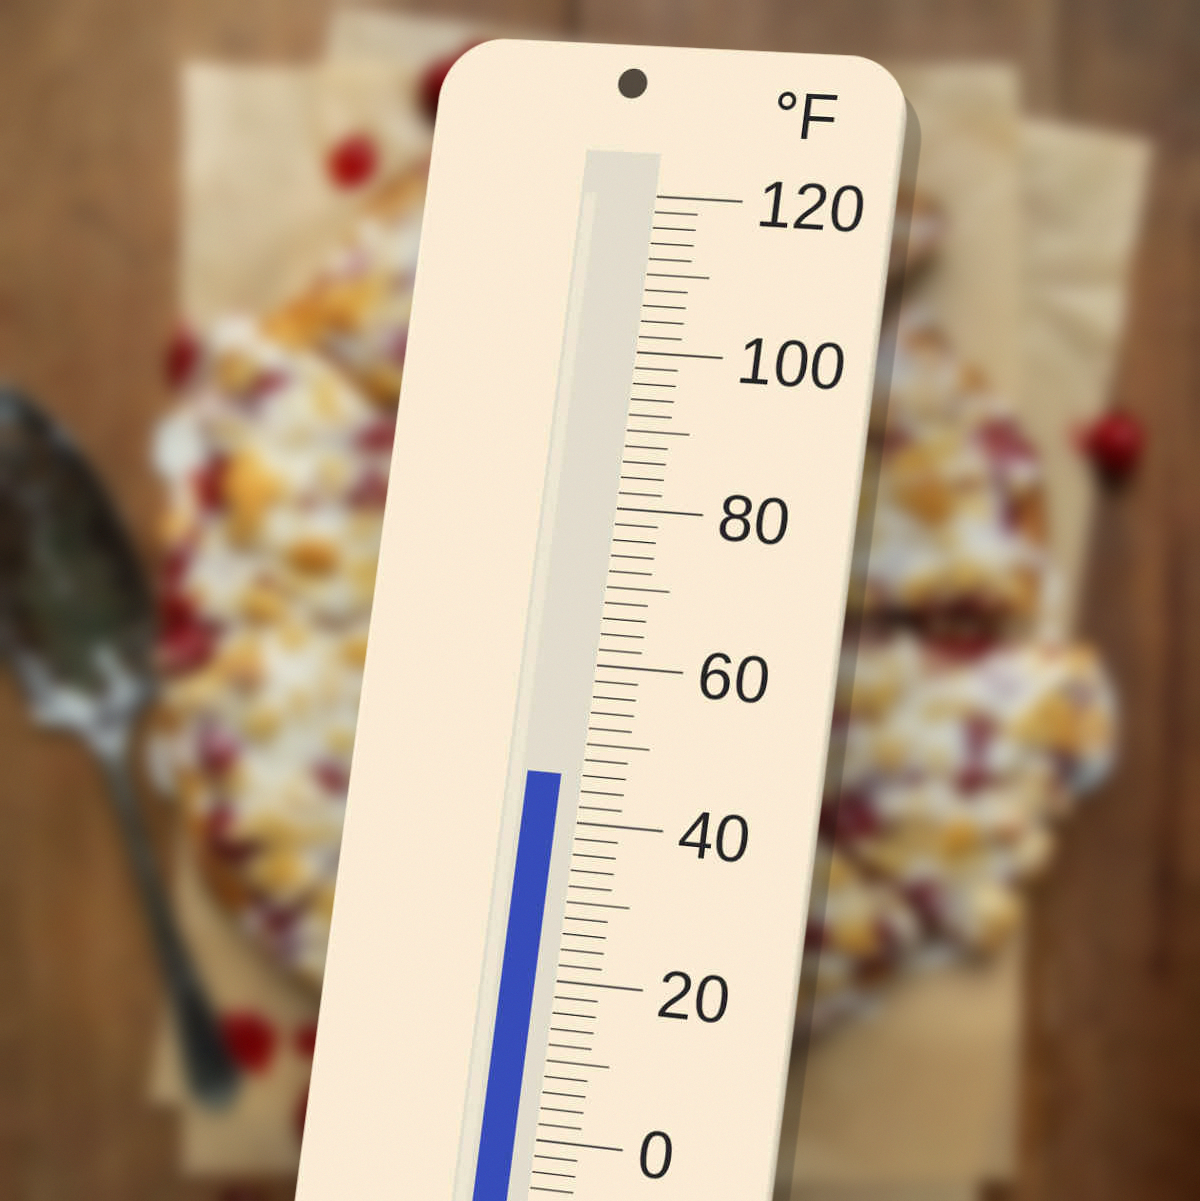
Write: 46 °F
